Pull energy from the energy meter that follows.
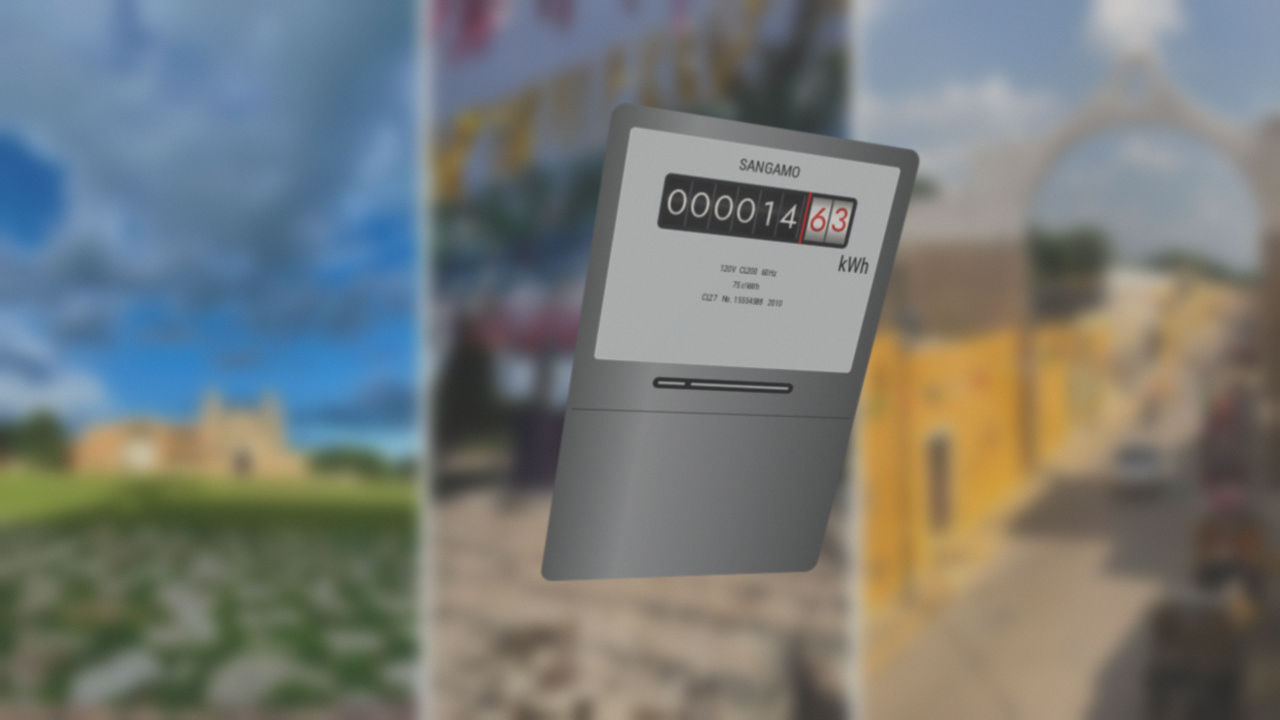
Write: 14.63 kWh
